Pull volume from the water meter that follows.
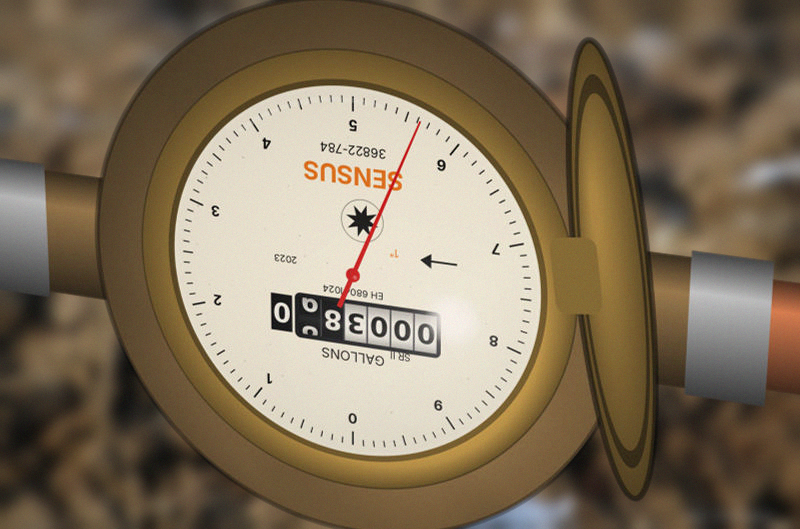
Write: 3885.6 gal
